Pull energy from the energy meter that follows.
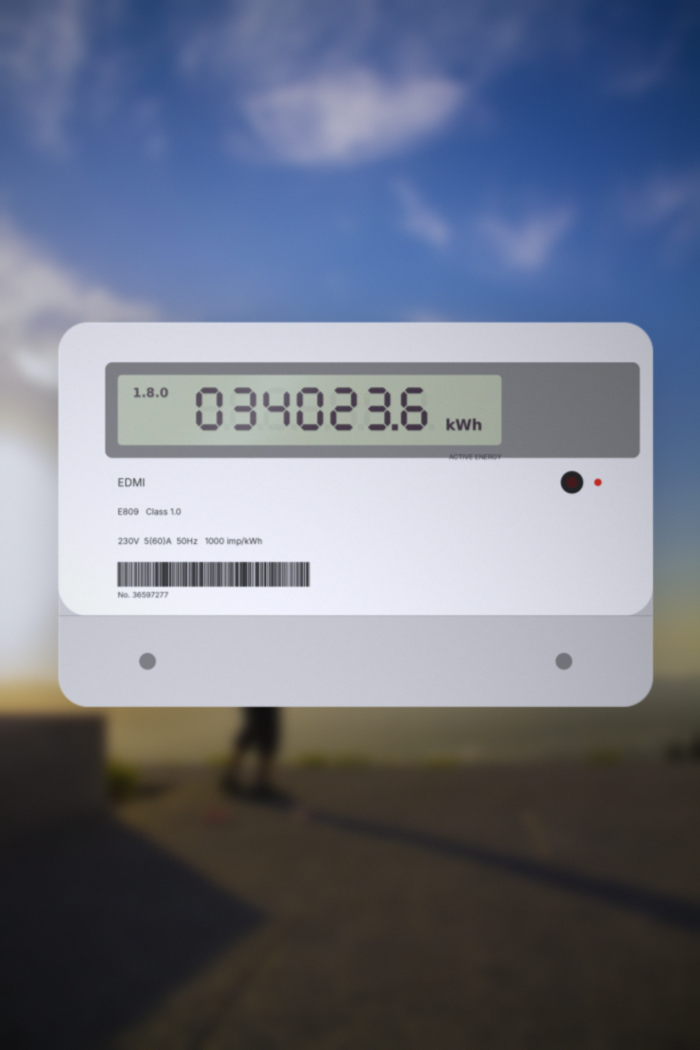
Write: 34023.6 kWh
